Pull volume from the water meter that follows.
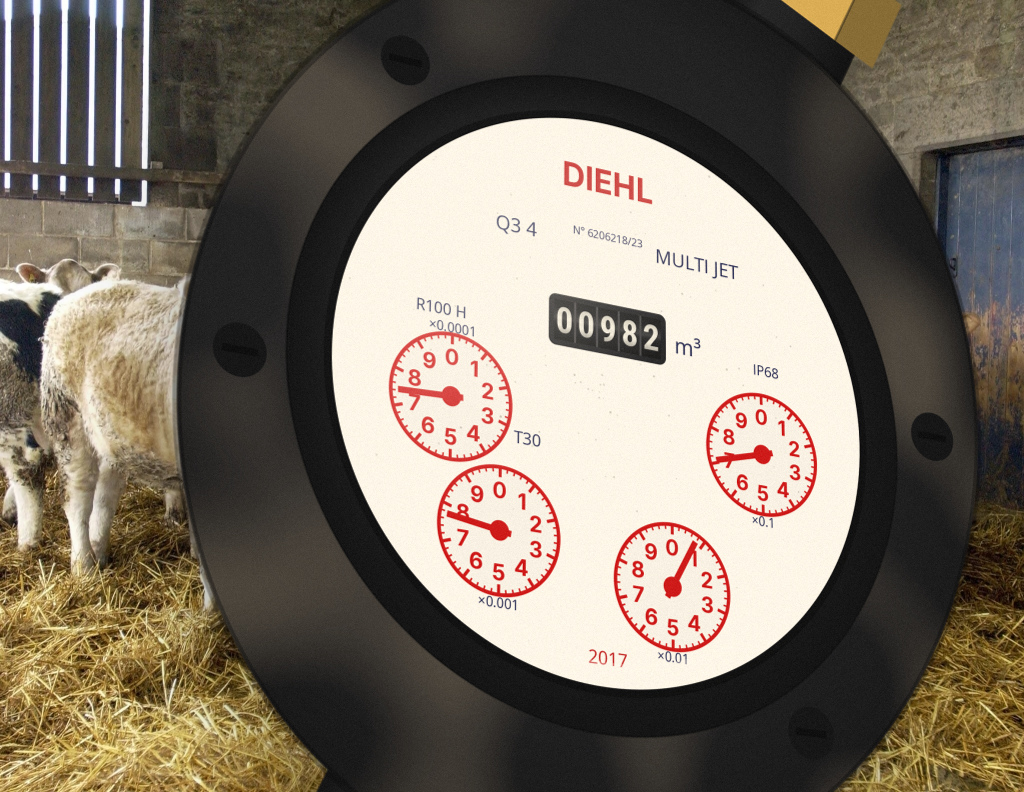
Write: 982.7077 m³
